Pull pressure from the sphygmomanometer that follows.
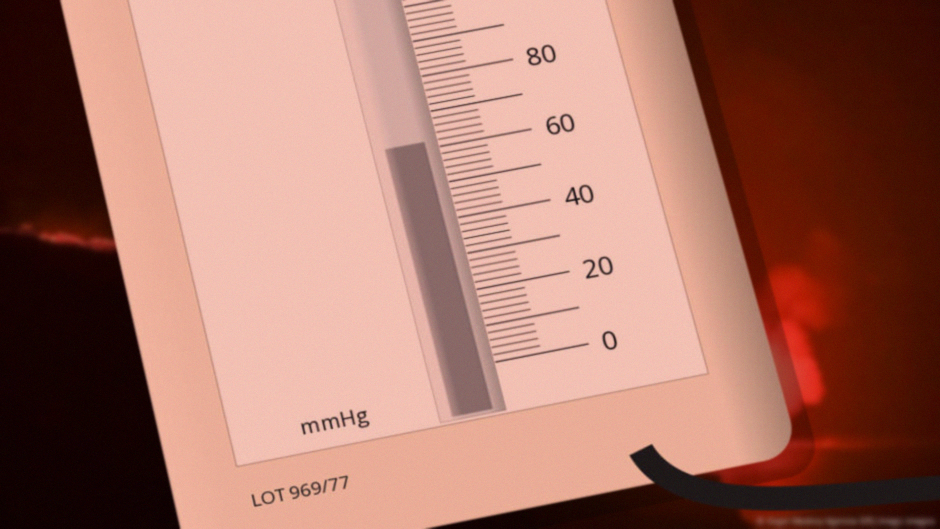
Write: 62 mmHg
